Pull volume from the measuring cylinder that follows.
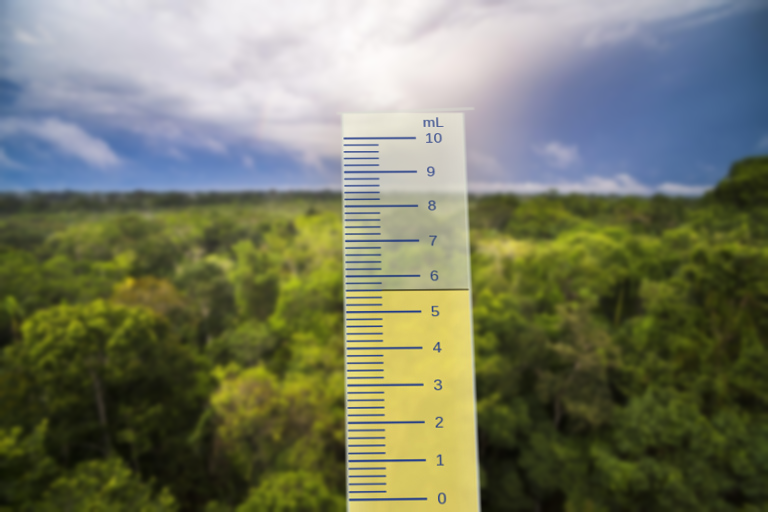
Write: 5.6 mL
